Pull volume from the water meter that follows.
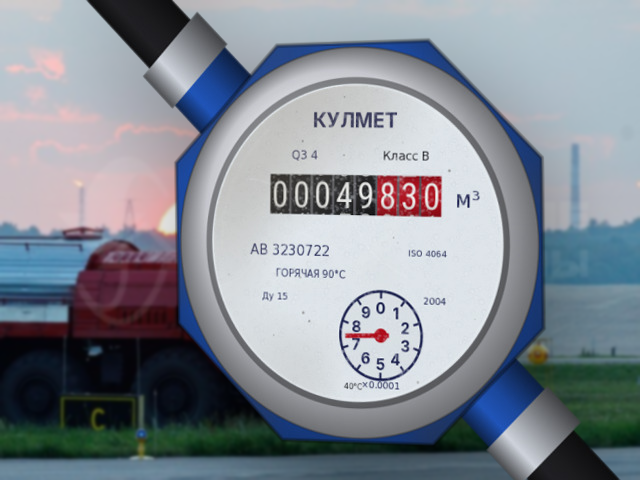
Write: 49.8307 m³
